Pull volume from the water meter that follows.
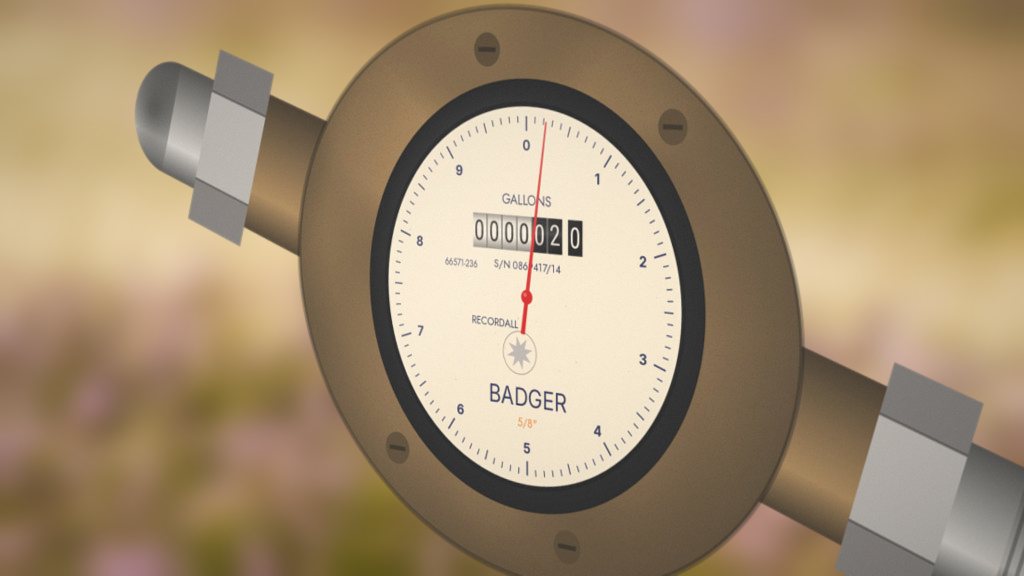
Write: 20.2 gal
